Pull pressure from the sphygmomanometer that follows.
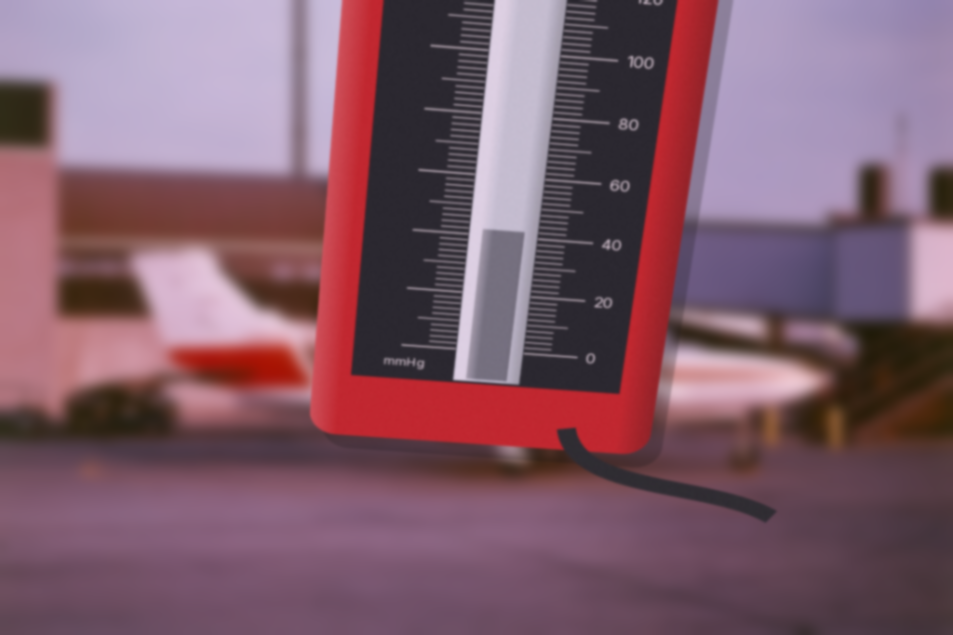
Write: 42 mmHg
